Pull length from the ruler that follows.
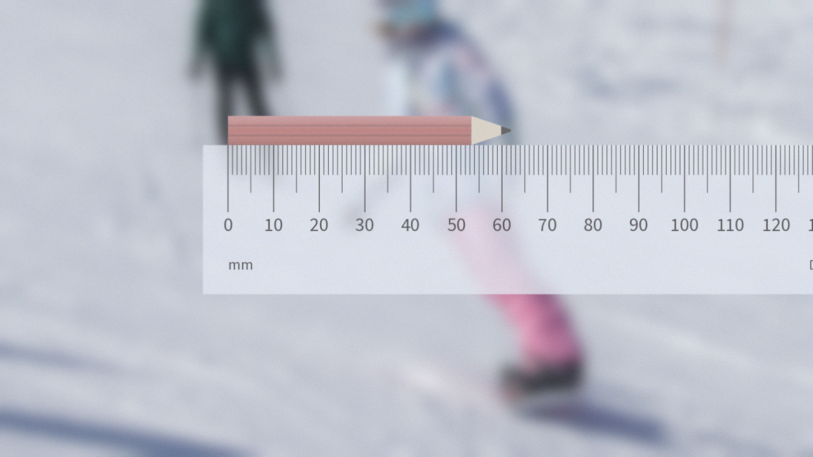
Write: 62 mm
